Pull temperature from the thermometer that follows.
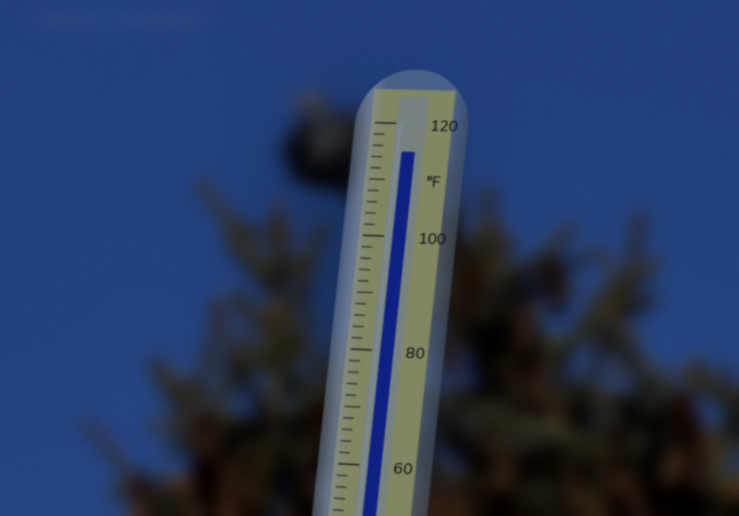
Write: 115 °F
